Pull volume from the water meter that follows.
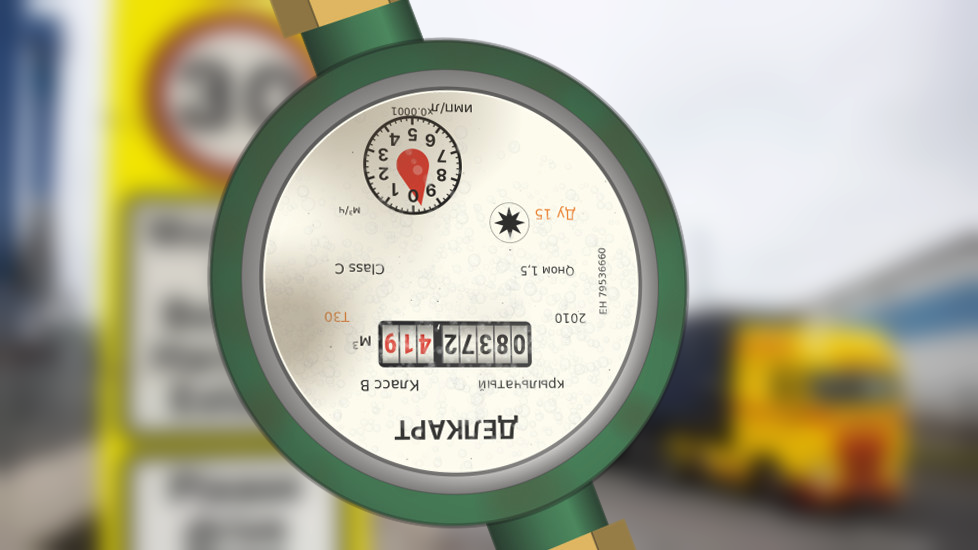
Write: 8372.4189 m³
